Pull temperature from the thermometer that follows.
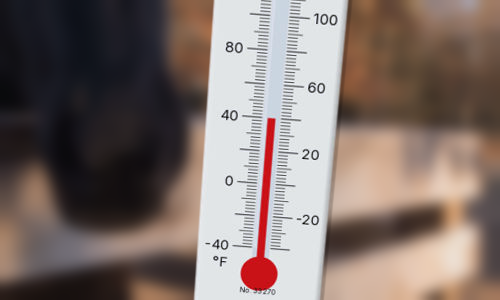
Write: 40 °F
